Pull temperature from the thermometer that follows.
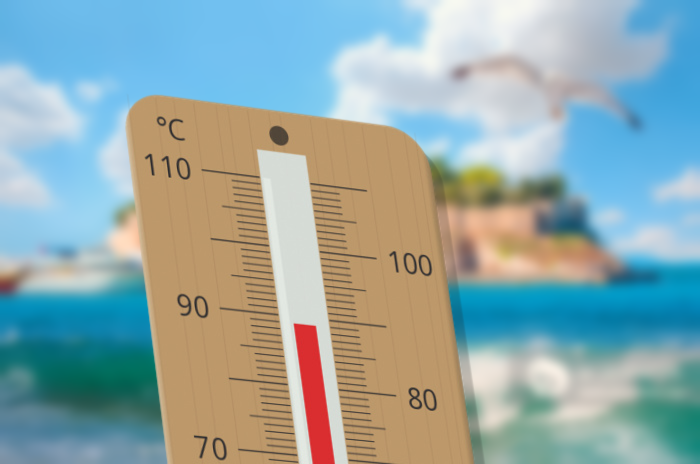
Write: 89 °C
